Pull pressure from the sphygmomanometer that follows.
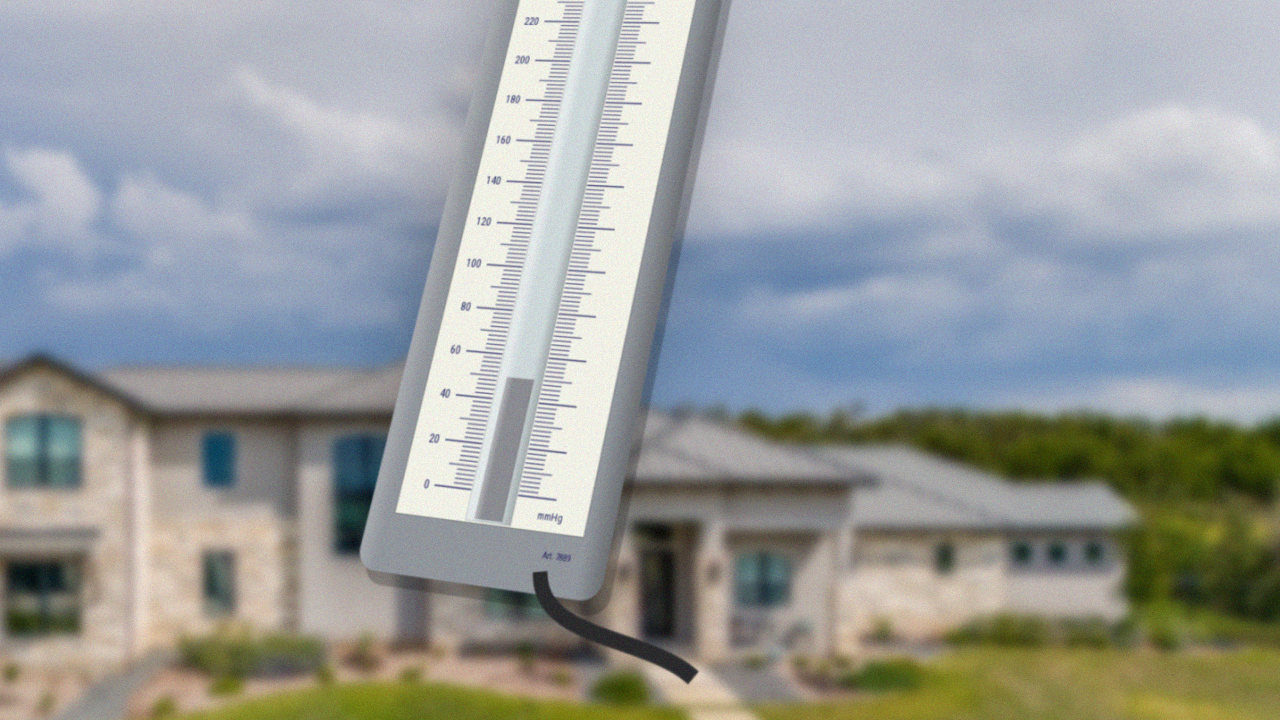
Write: 50 mmHg
